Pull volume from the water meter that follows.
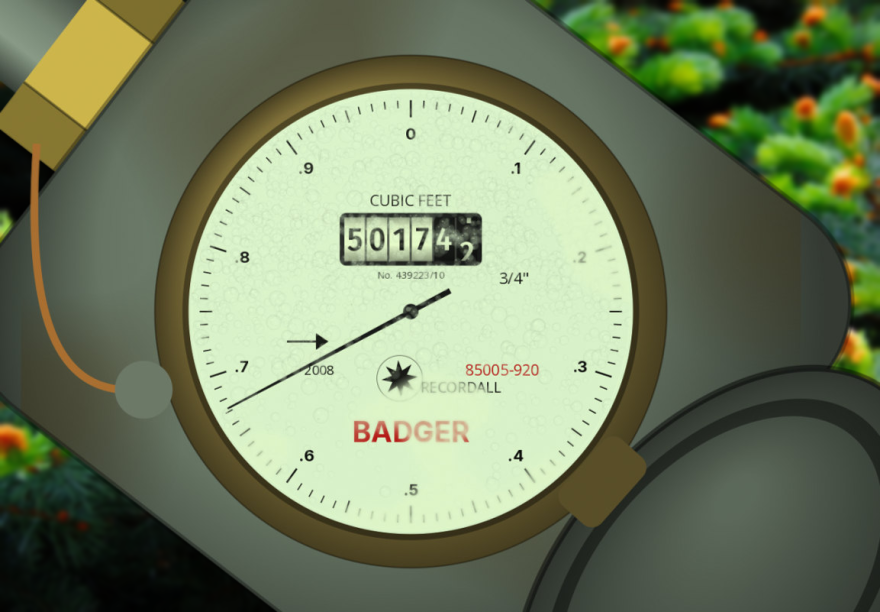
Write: 501741.67 ft³
